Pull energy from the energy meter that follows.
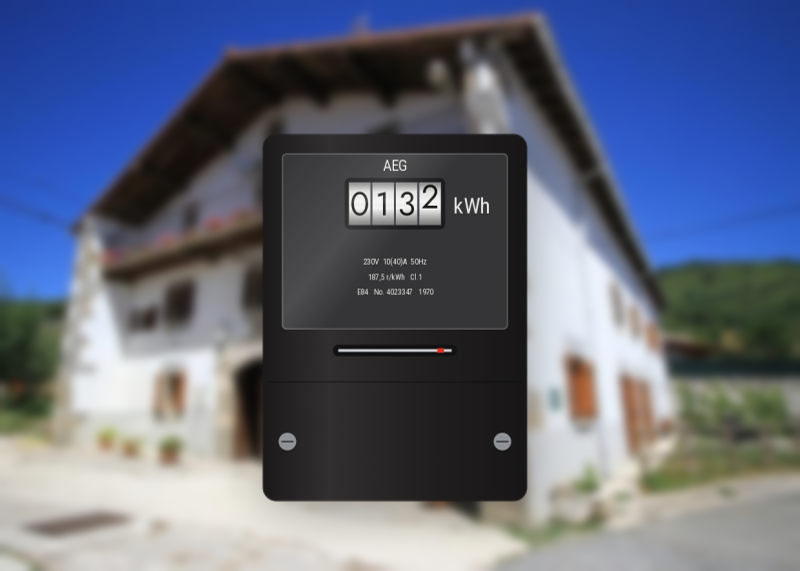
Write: 132 kWh
